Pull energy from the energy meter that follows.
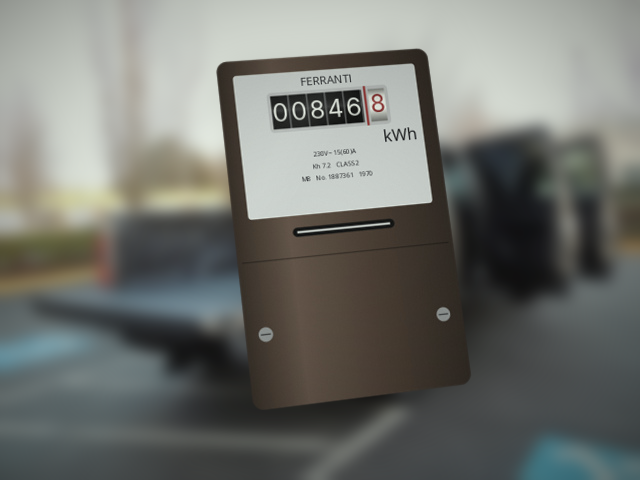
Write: 846.8 kWh
